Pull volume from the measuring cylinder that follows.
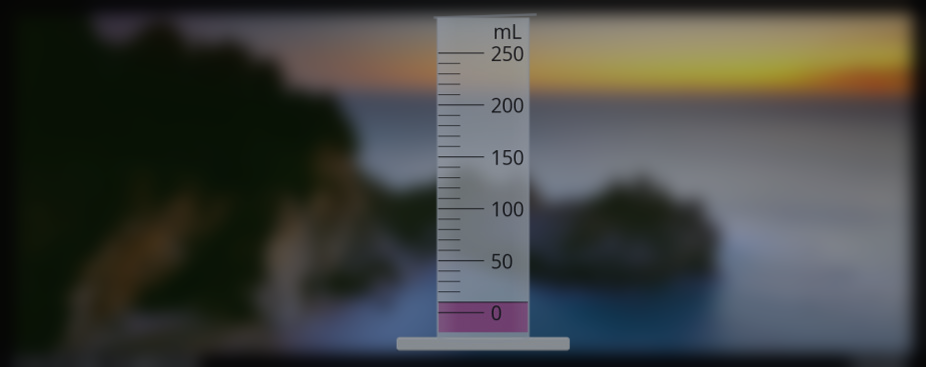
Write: 10 mL
